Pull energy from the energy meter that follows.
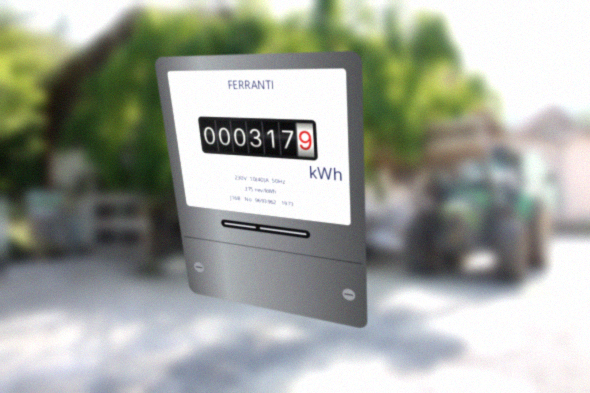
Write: 317.9 kWh
